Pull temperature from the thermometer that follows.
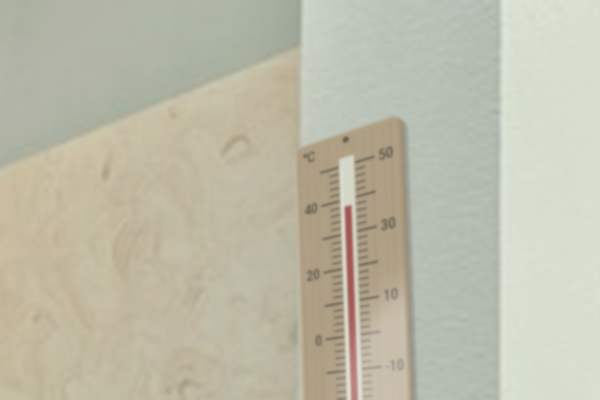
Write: 38 °C
